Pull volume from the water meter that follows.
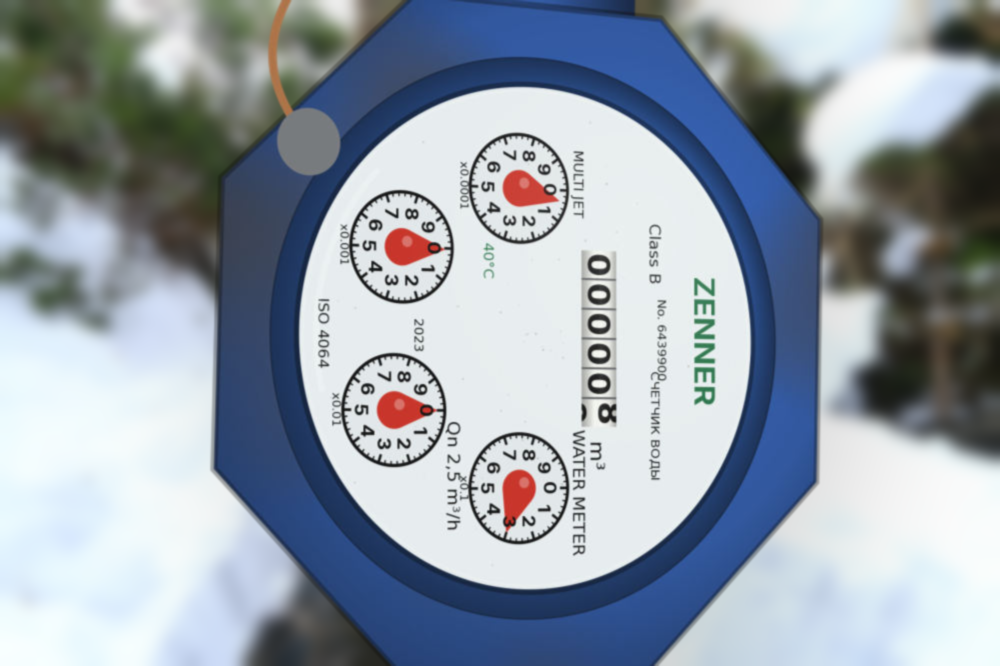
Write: 8.3000 m³
